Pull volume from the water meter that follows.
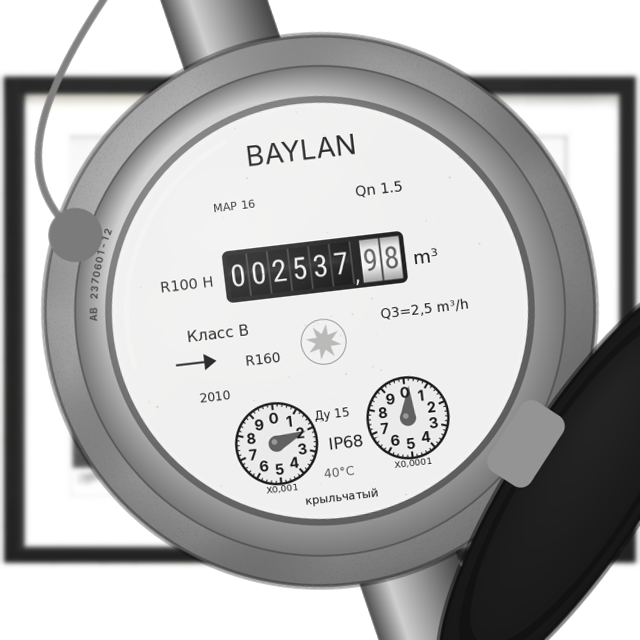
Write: 2537.9820 m³
